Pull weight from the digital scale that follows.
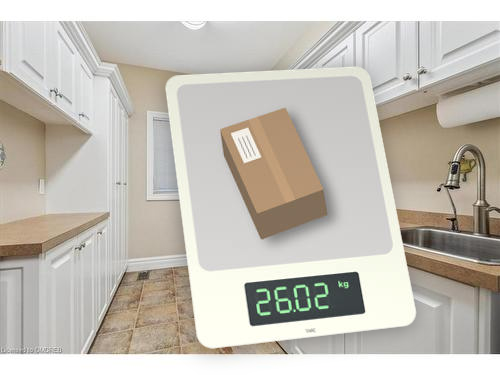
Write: 26.02 kg
